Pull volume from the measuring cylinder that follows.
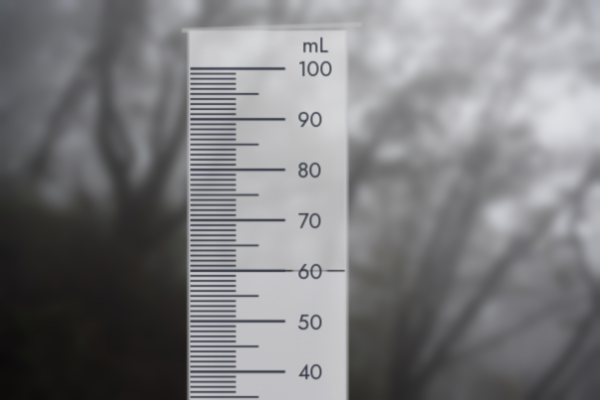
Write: 60 mL
